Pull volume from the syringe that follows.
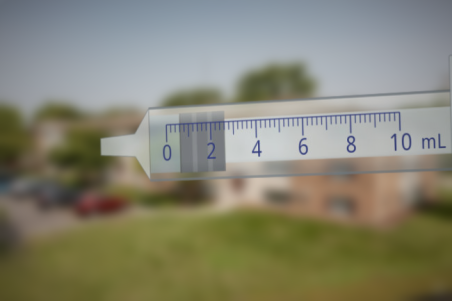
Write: 0.6 mL
